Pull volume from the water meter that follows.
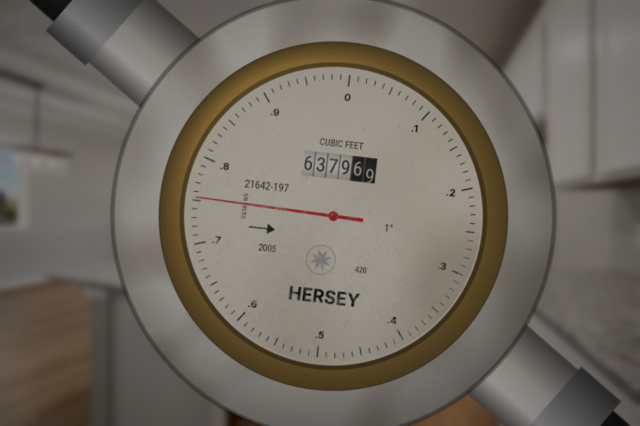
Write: 637968.75 ft³
